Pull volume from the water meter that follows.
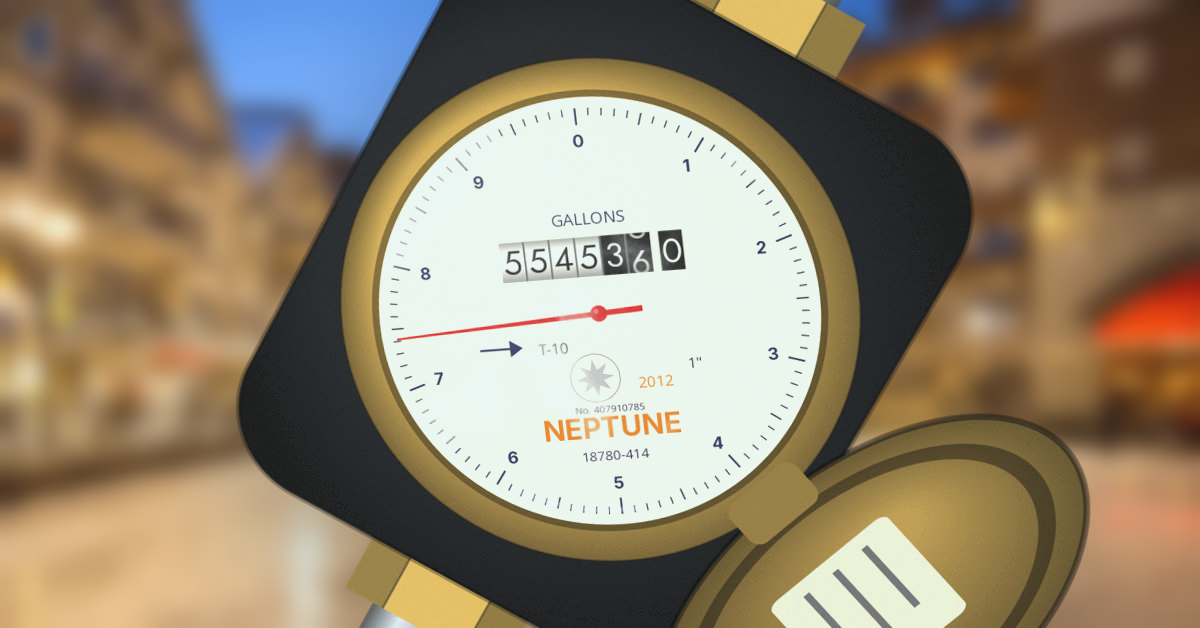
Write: 5545357.4 gal
